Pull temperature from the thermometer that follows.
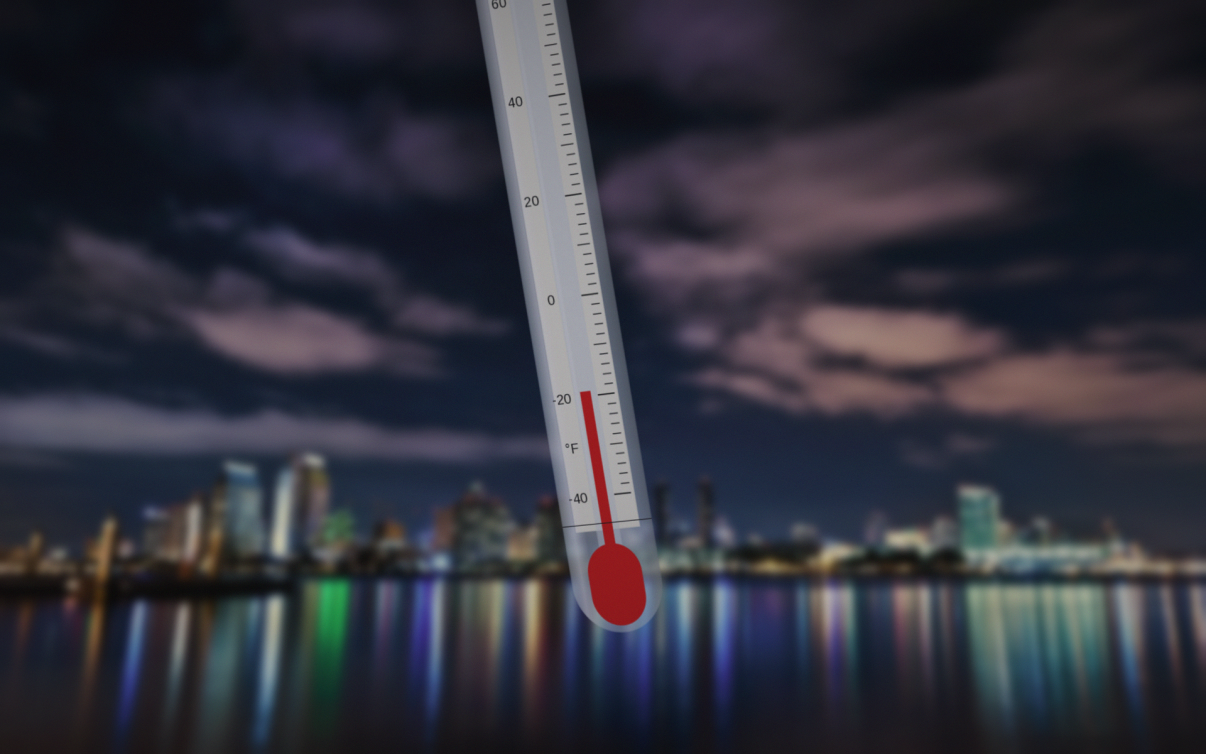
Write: -19 °F
